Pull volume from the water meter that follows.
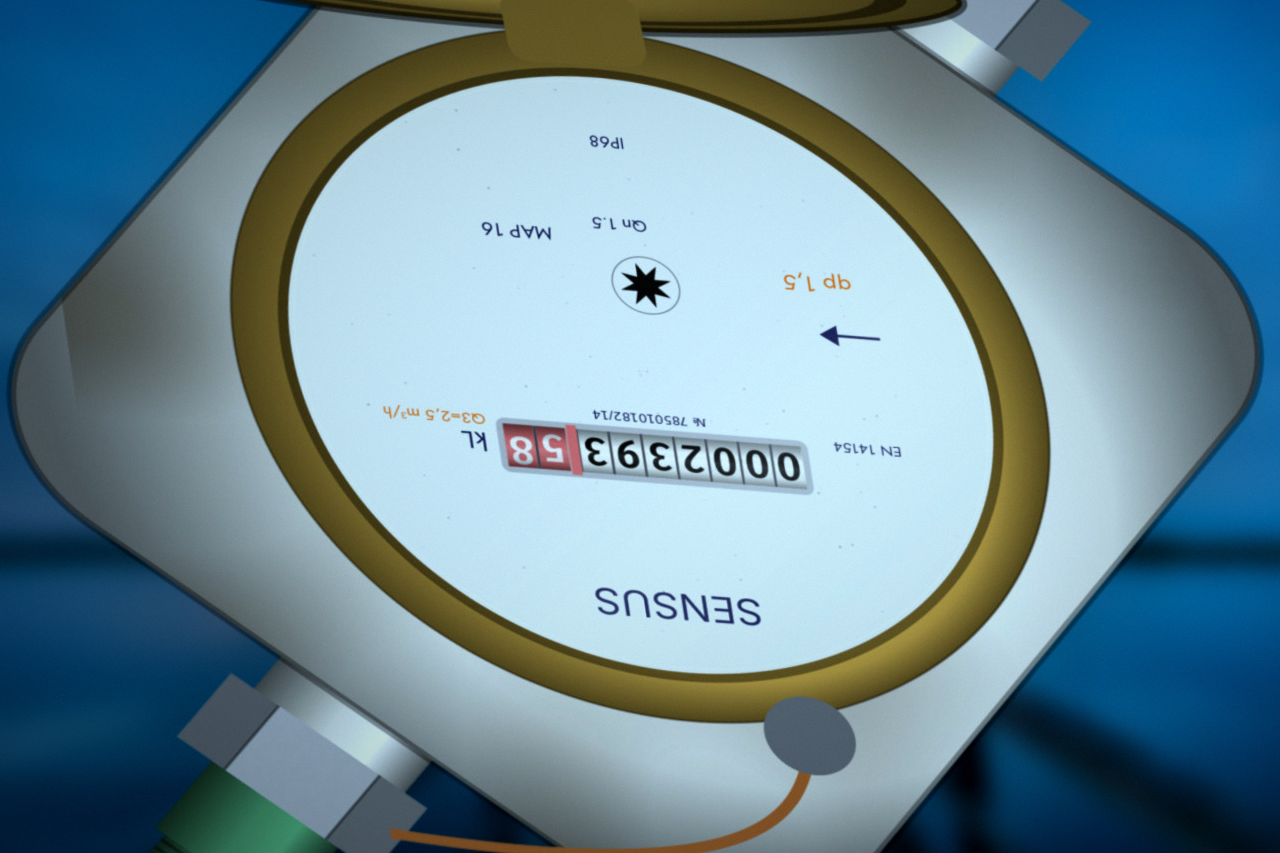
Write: 2393.58 kL
